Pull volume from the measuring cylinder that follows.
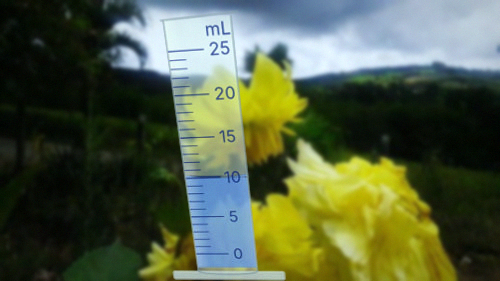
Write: 10 mL
